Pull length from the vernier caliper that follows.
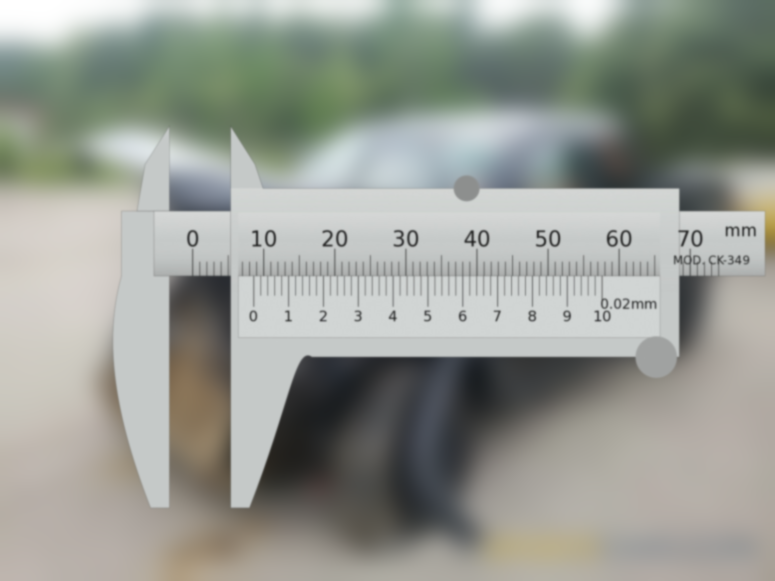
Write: 8.6 mm
